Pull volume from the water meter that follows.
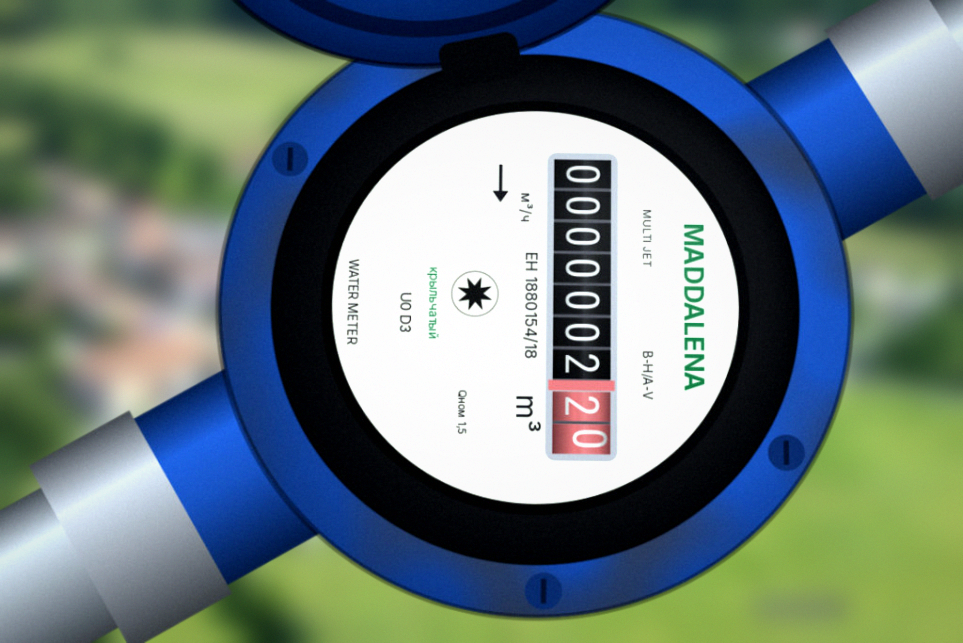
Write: 2.20 m³
